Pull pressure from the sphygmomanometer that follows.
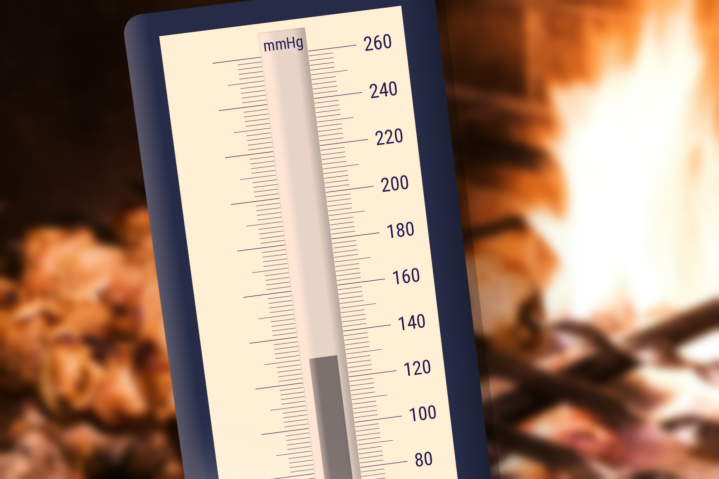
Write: 130 mmHg
